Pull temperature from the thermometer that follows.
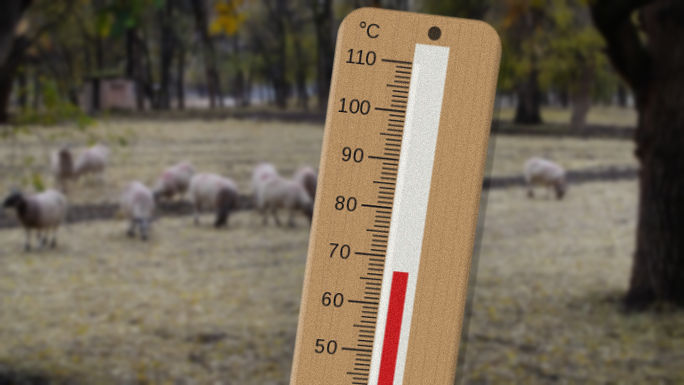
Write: 67 °C
